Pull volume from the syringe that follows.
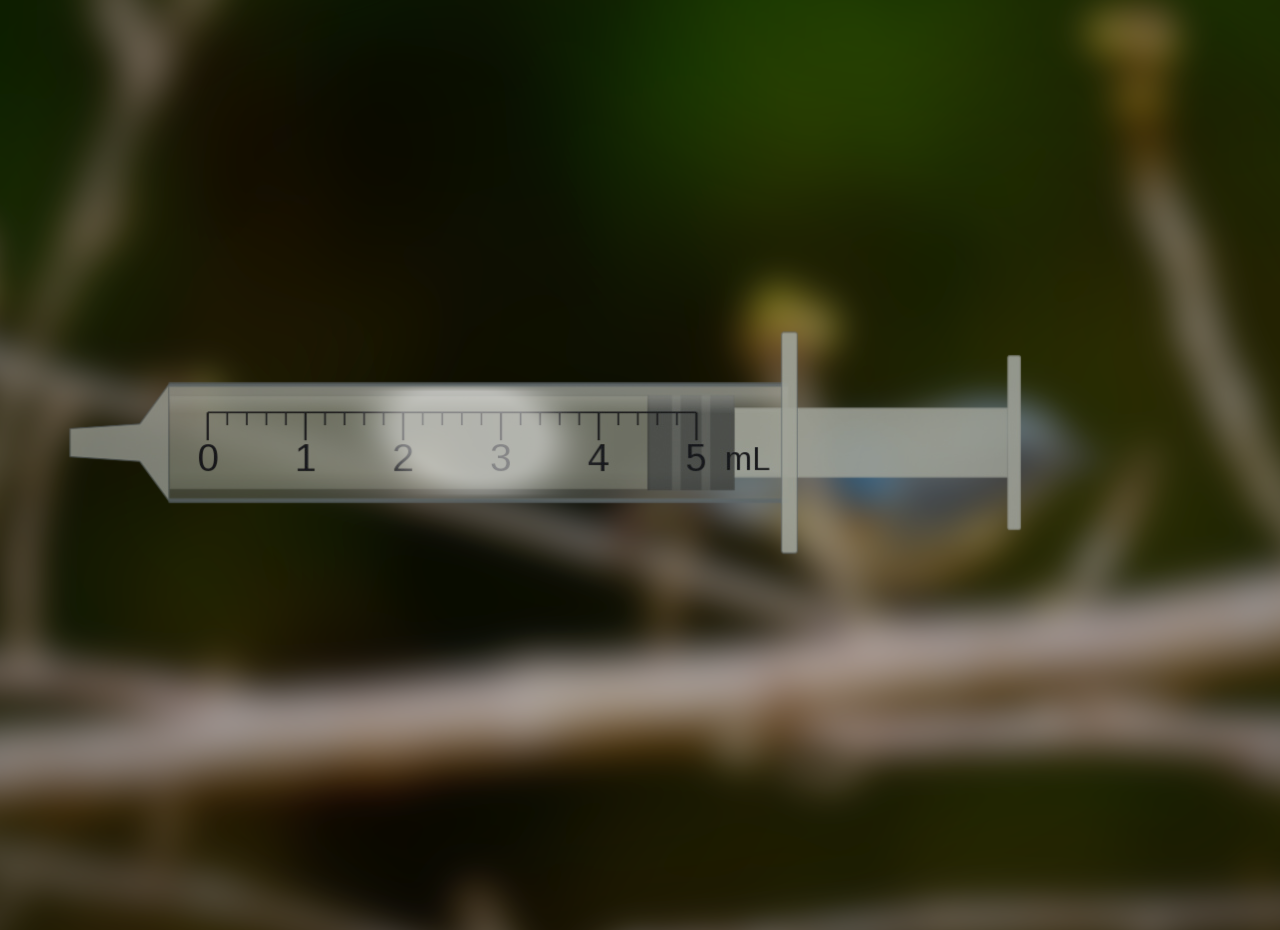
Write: 4.5 mL
